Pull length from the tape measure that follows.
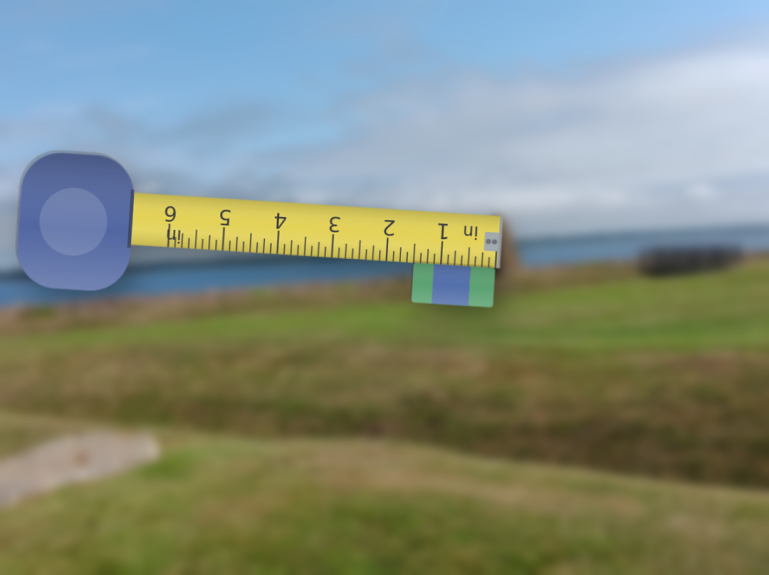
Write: 1.5 in
